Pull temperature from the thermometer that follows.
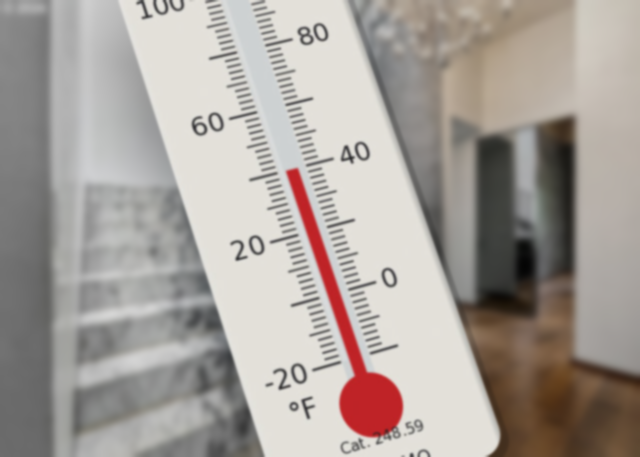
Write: 40 °F
